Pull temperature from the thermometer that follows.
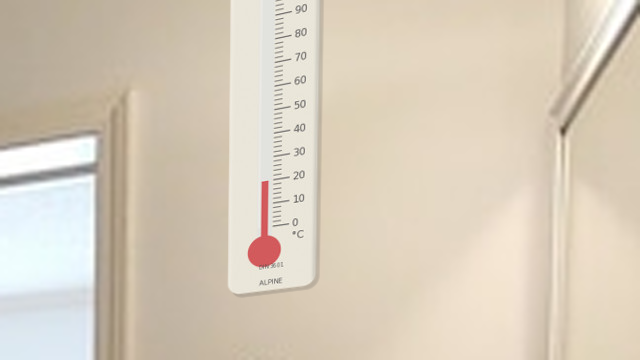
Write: 20 °C
